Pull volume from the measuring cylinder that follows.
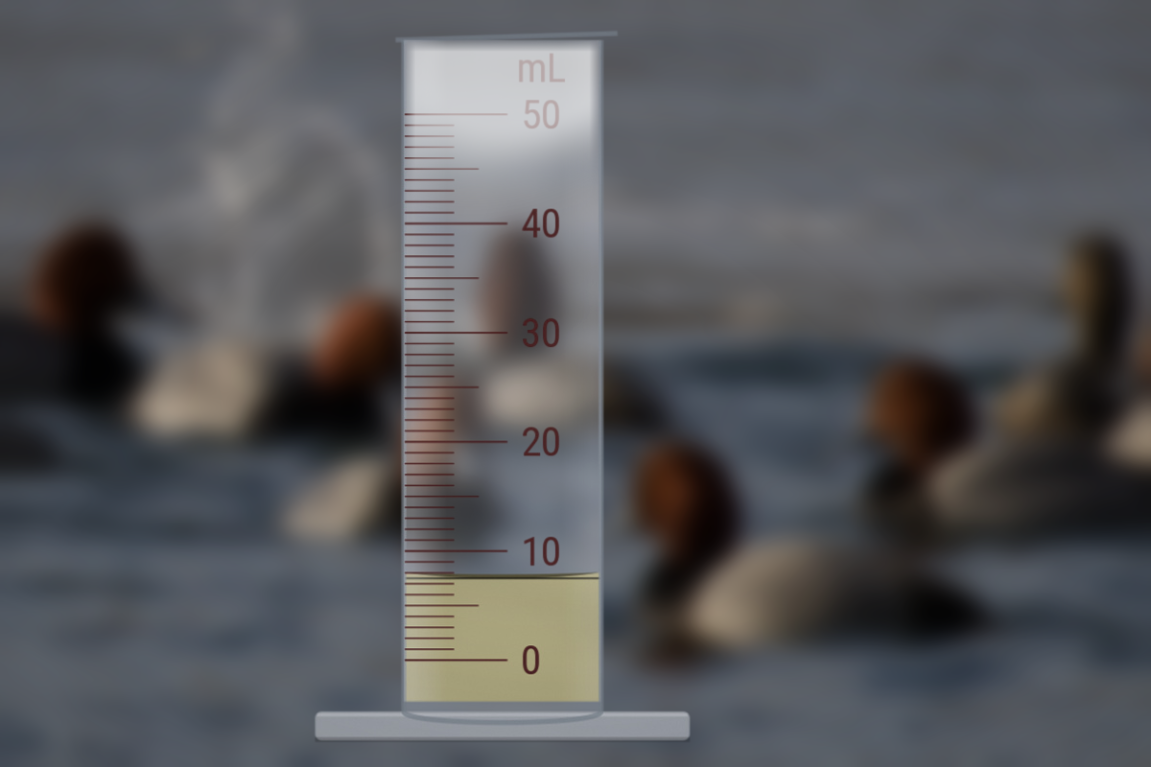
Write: 7.5 mL
